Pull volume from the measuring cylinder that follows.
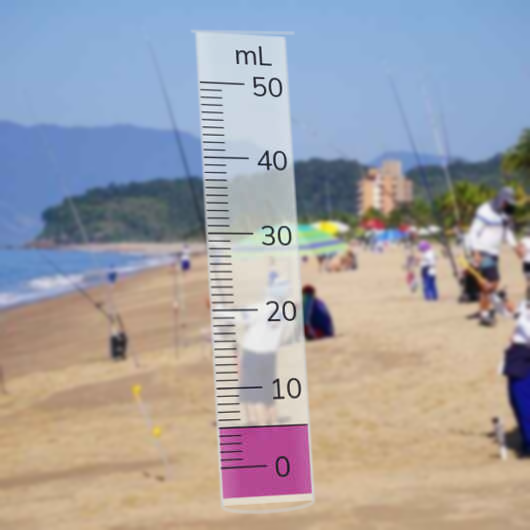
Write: 5 mL
